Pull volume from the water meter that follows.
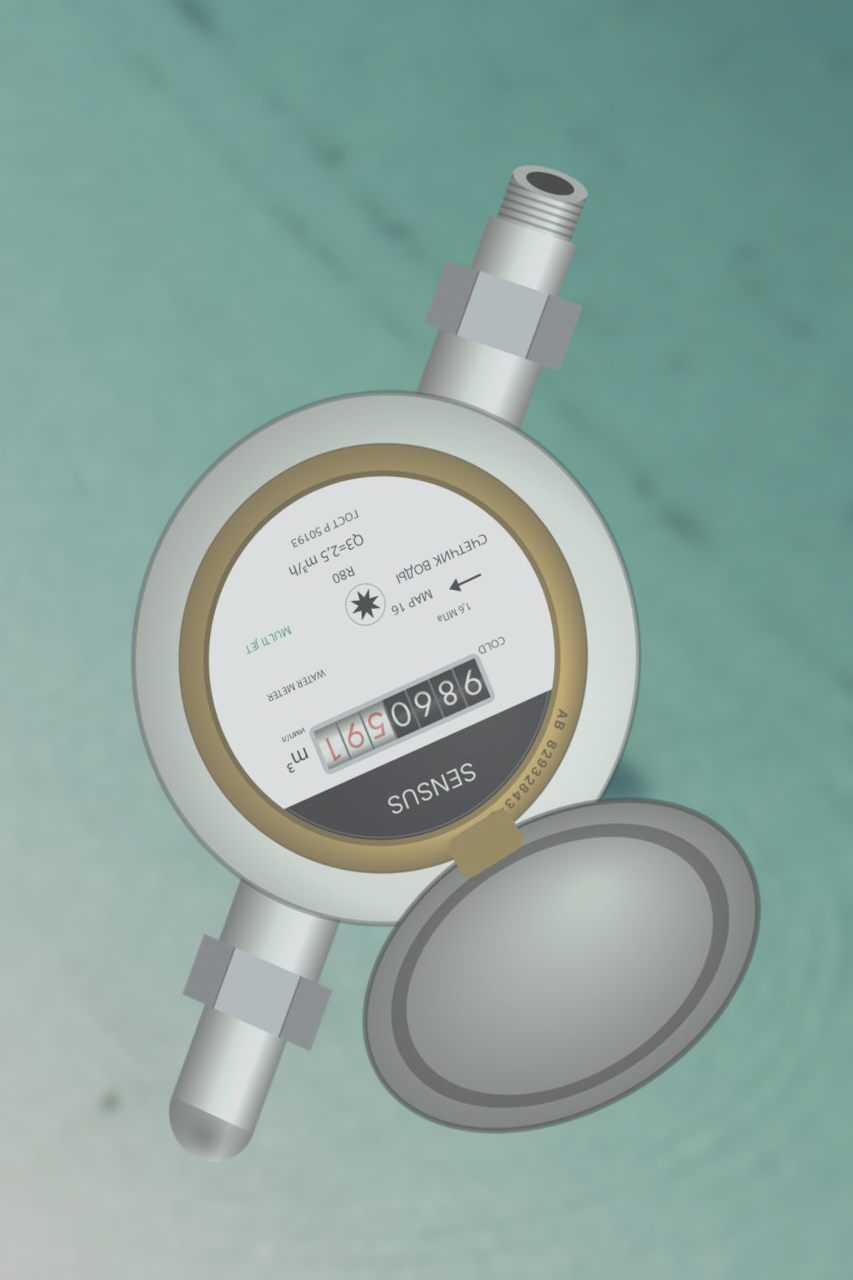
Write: 9860.591 m³
